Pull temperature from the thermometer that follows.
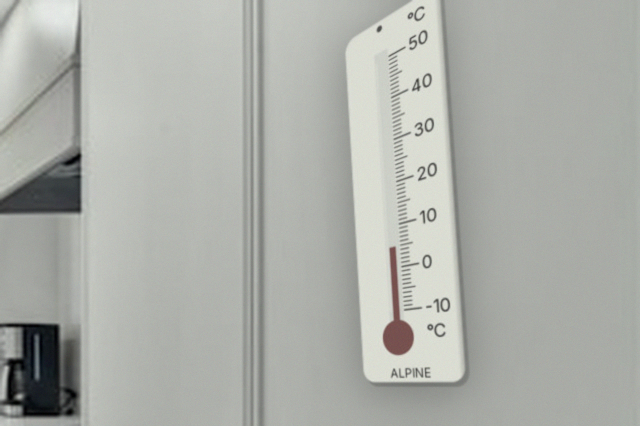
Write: 5 °C
